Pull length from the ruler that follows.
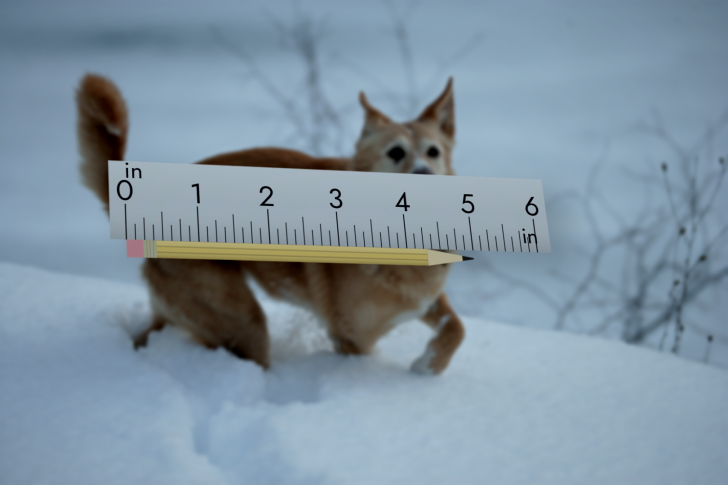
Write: 5 in
